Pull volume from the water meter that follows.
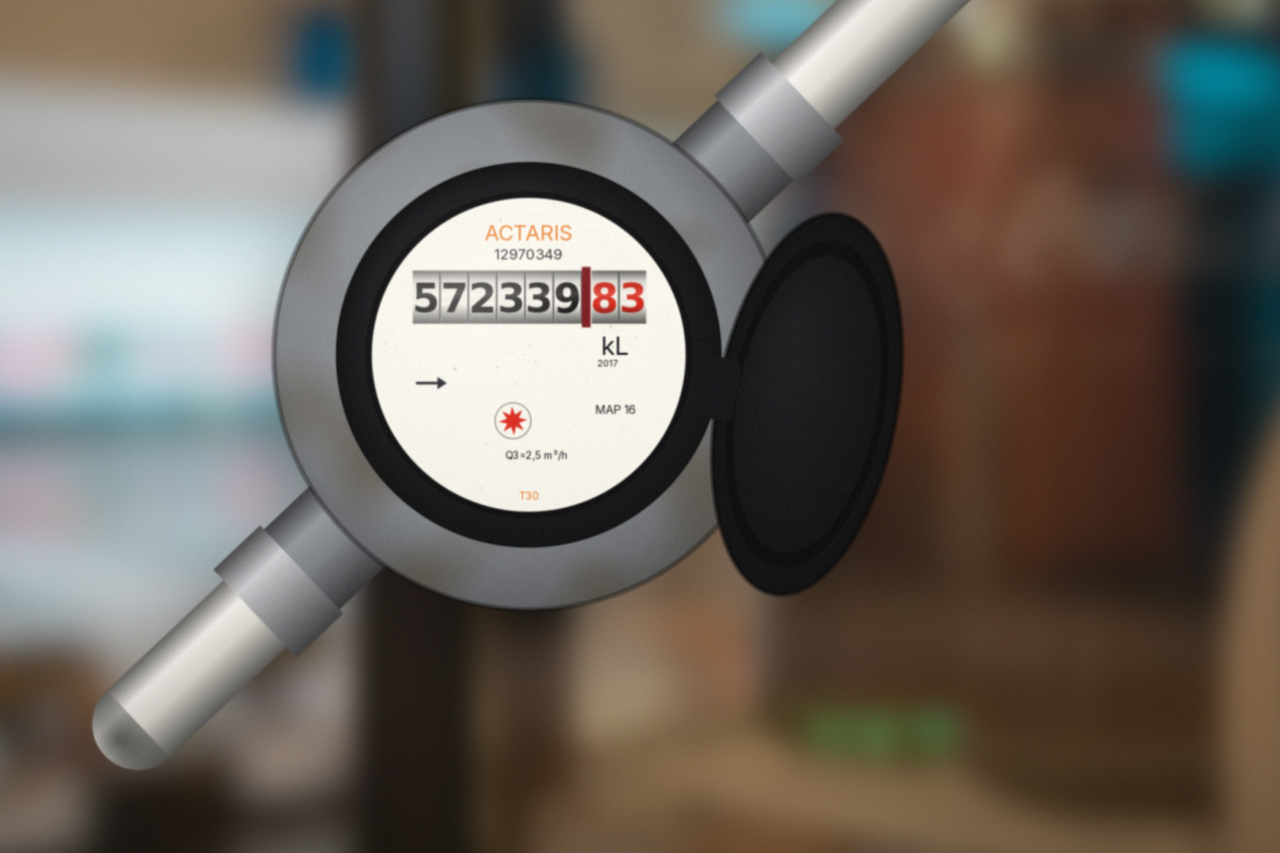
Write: 572339.83 kL
